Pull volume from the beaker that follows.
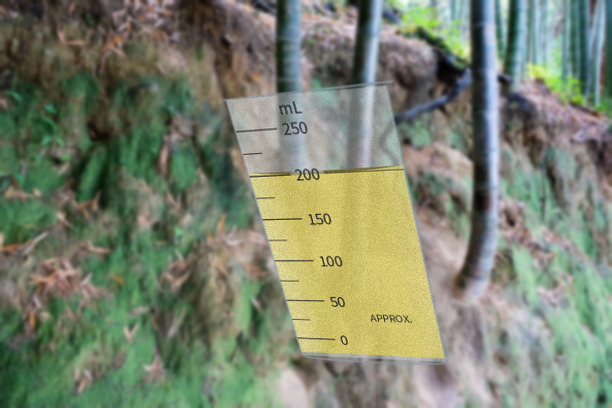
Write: 200 mL
